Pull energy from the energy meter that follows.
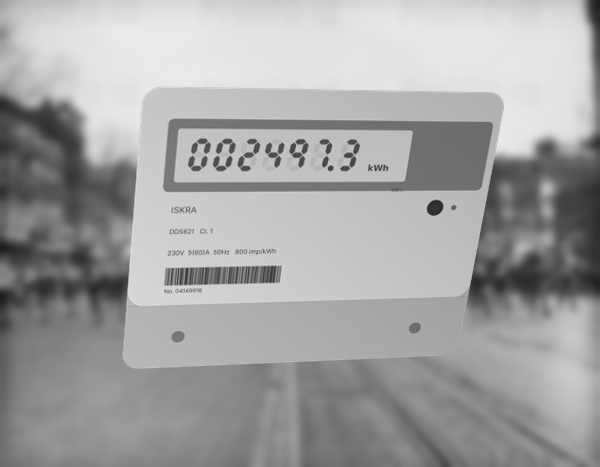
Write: 2497.3 kWh
